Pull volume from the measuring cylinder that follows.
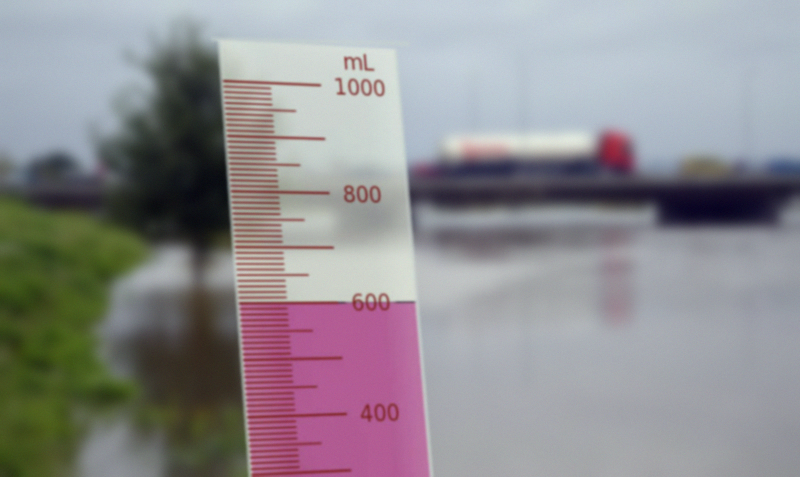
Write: 600 mL
